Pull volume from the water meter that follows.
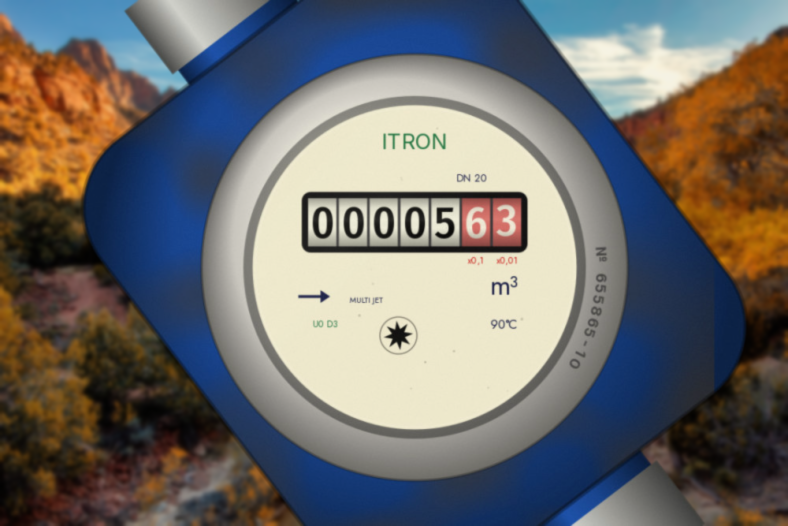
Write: 5.63 m³
